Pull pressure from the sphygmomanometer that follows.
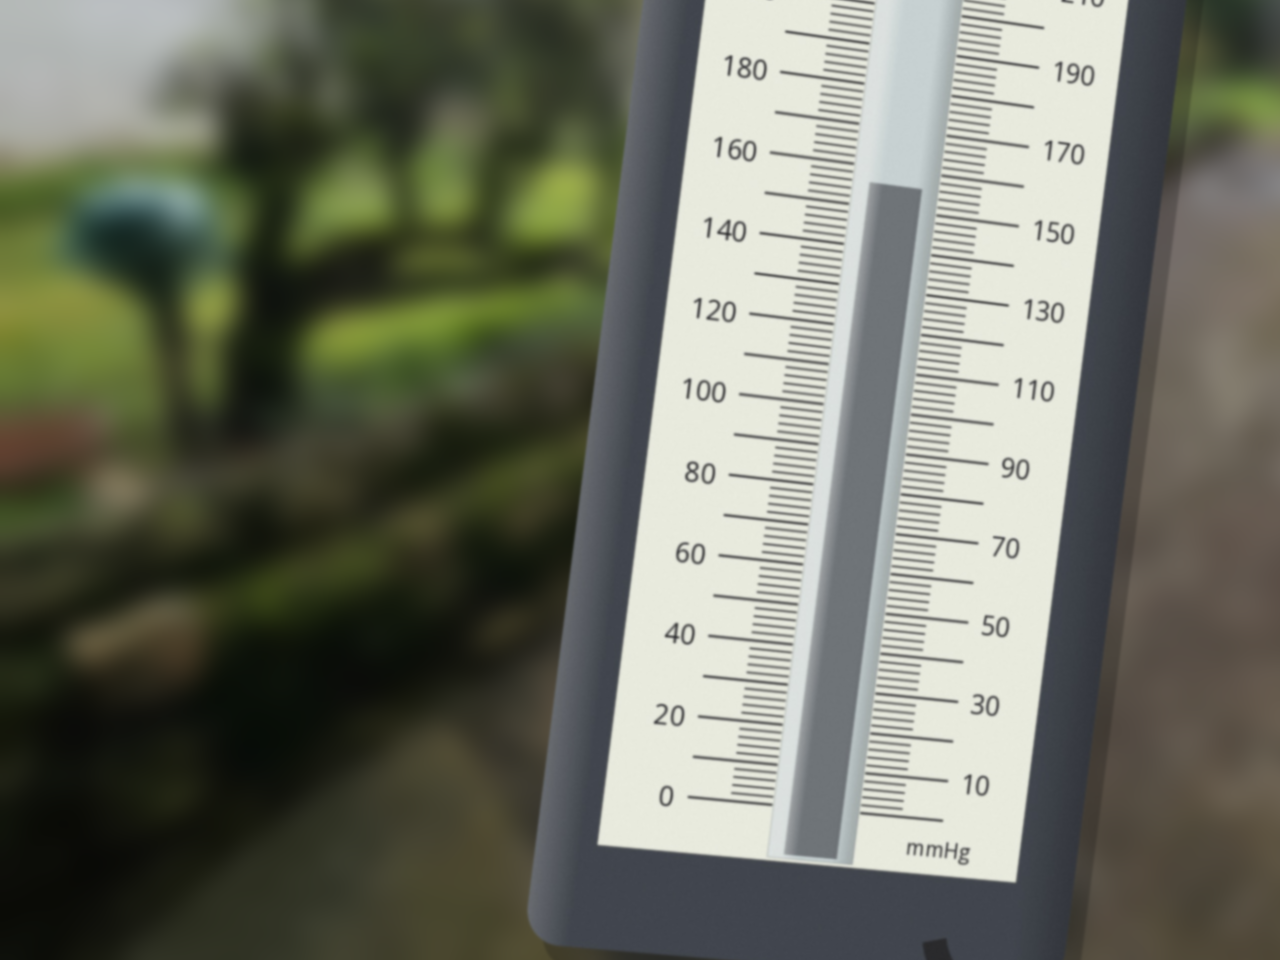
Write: 156 mmHg
